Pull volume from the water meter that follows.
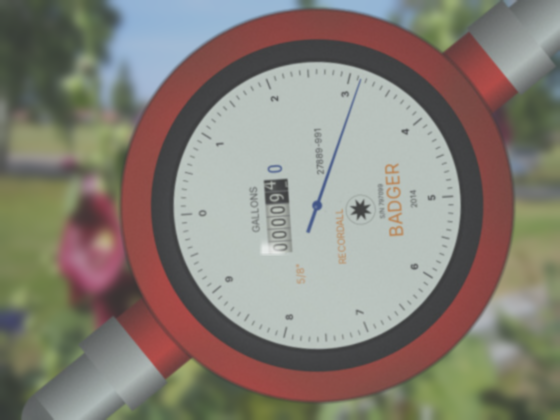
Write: 943.1 gal
